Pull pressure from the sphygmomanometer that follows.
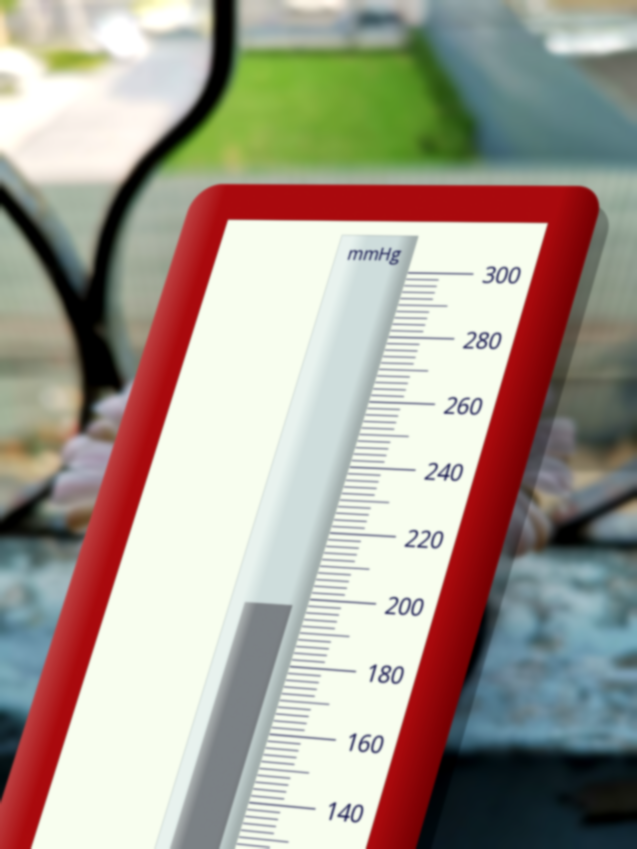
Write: 198 mmHg
